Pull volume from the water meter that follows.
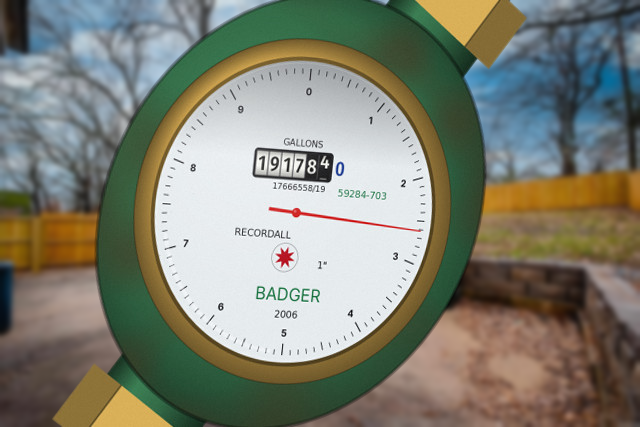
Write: 1917842.6 gal
